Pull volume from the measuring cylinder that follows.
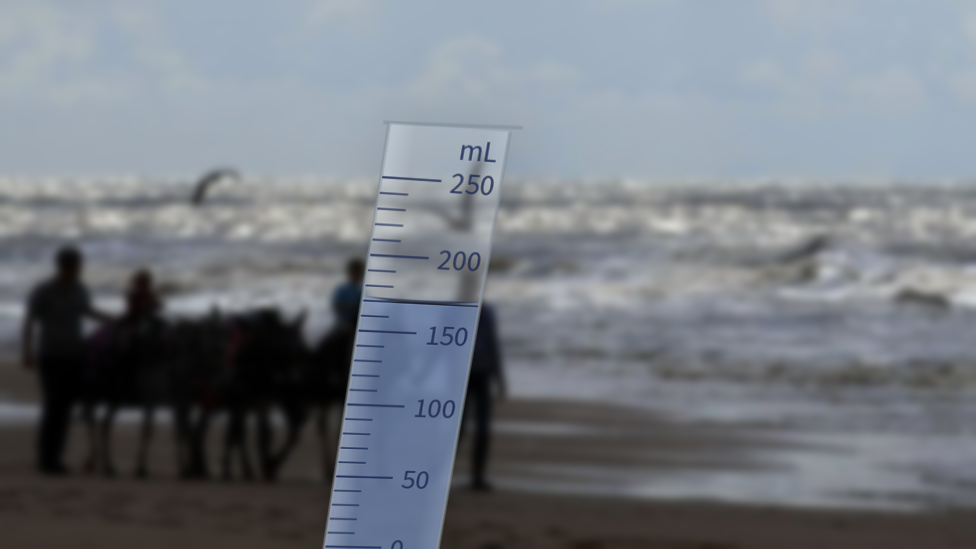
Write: 170 mL
